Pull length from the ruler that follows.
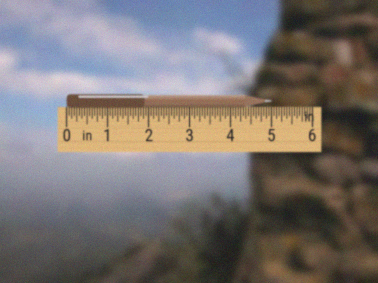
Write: 5 in
